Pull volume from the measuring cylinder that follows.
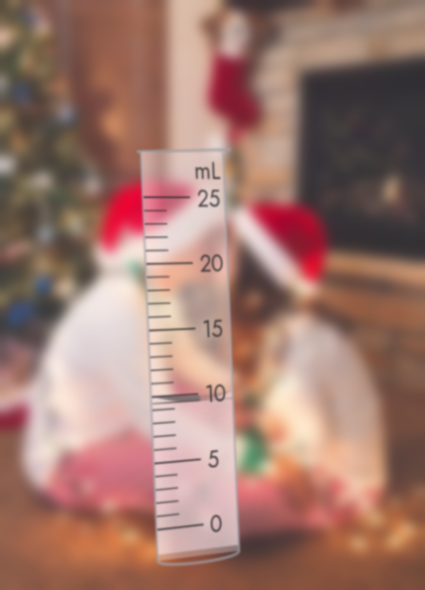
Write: 9.5 mL
